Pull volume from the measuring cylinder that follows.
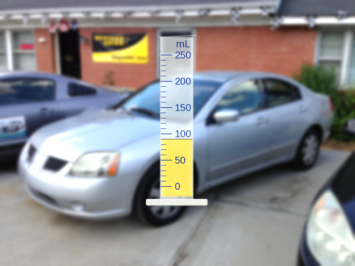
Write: 90 mL
